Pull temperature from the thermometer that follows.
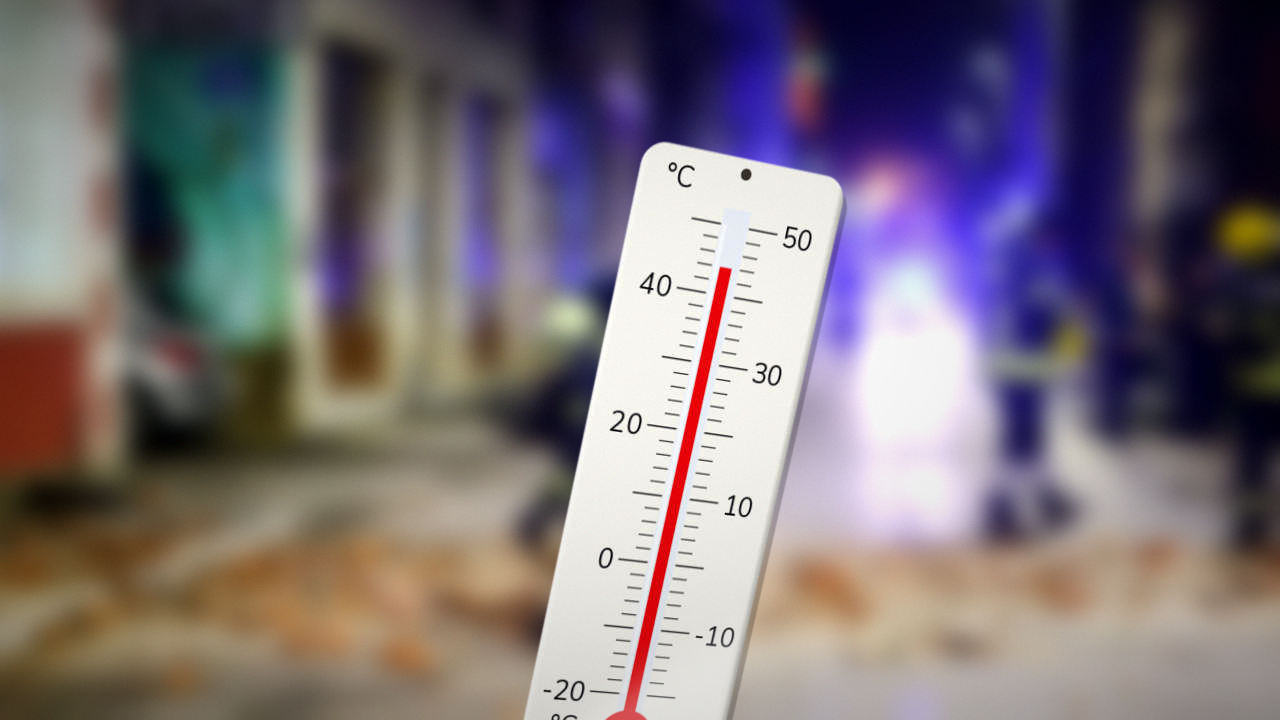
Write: 44 °C
